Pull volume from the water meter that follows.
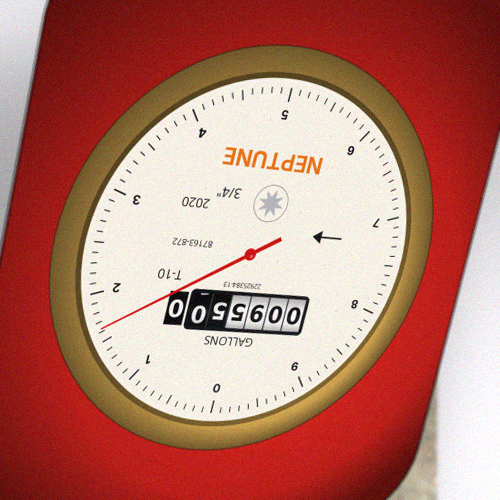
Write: 95501.6 gal
